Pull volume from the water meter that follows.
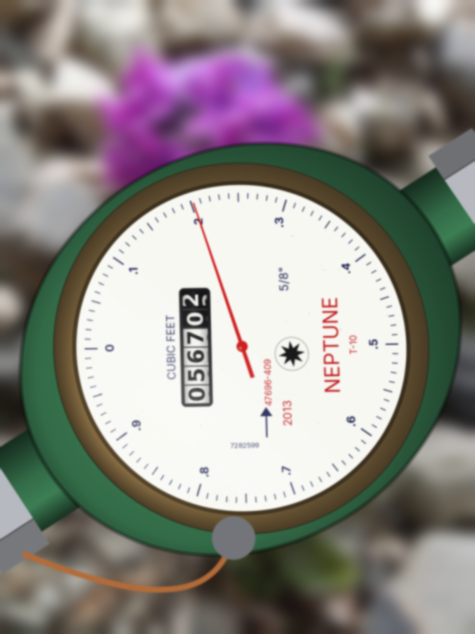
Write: 56702.20 ft³
